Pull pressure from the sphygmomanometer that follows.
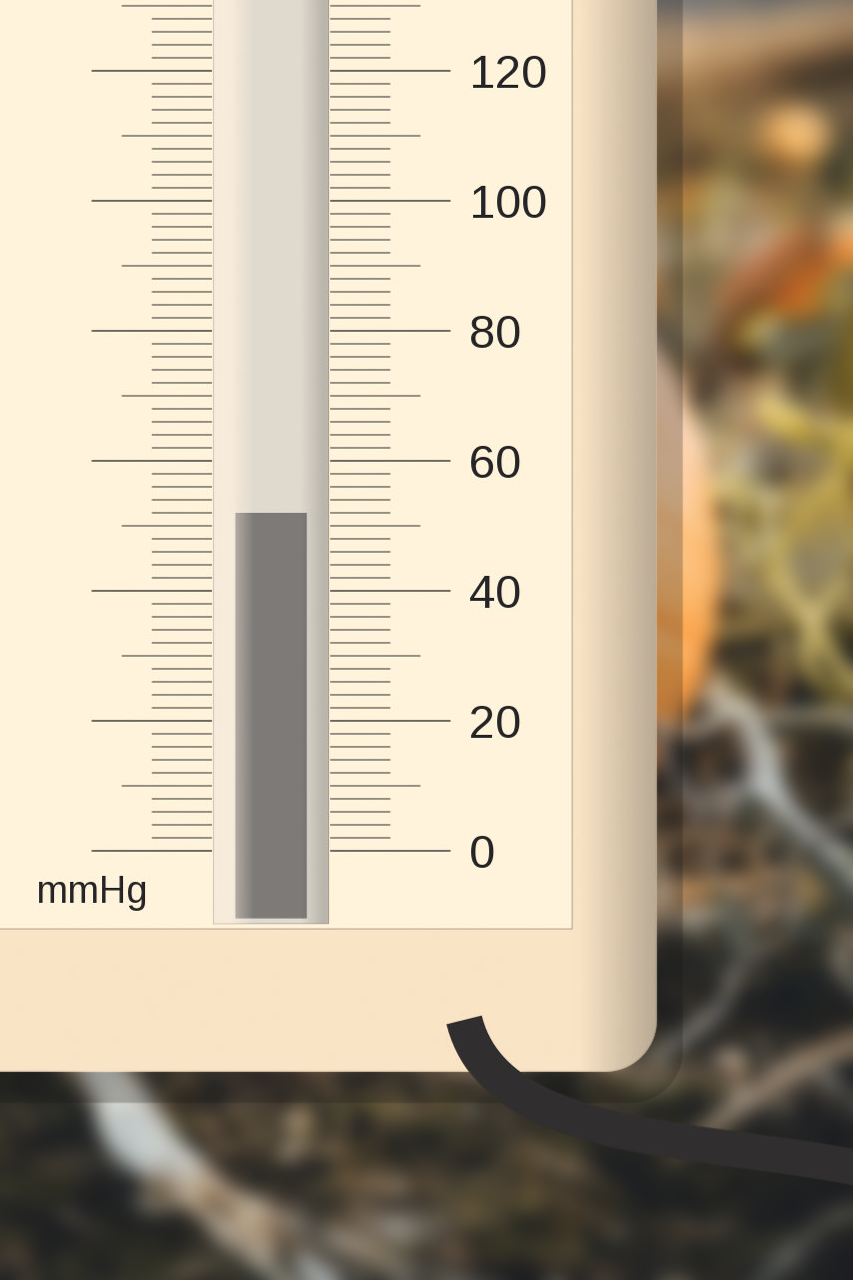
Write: 52 mmHg
